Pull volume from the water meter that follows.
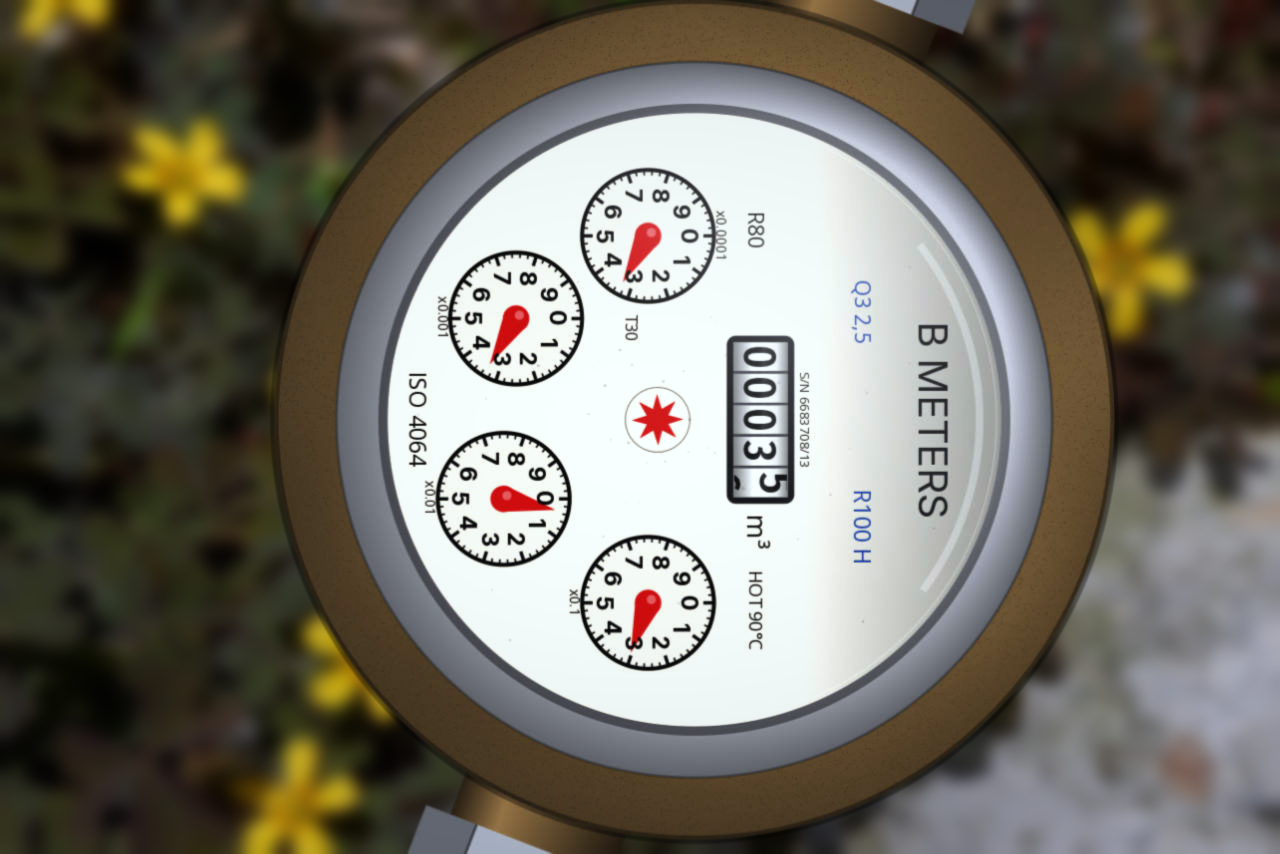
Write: 35.3033 m³
